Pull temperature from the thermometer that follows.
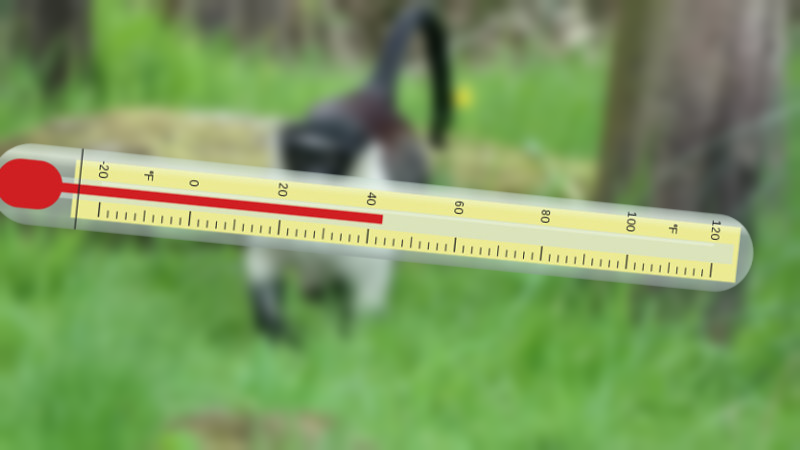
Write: 43 °F
